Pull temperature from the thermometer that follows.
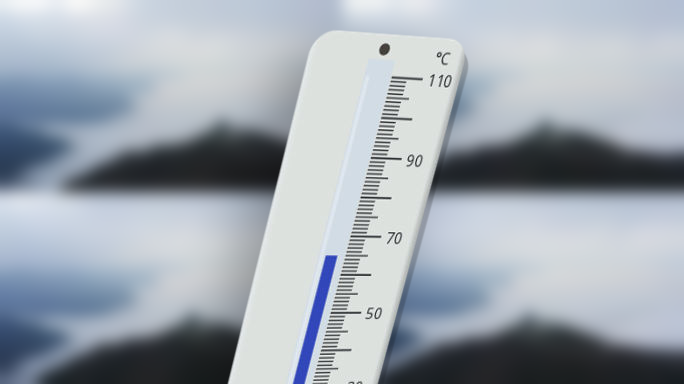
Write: 65 °C
